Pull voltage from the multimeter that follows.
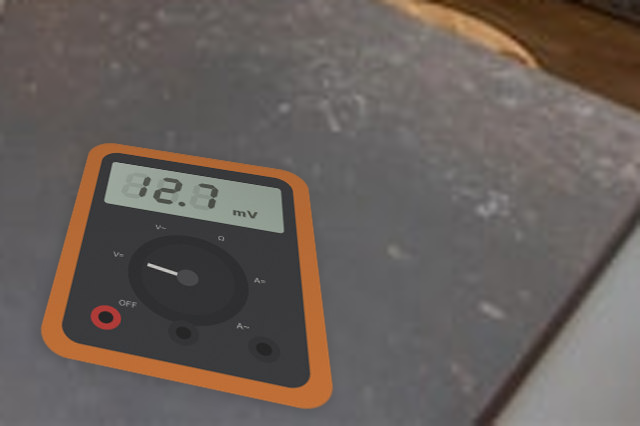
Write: 12.7 mV
